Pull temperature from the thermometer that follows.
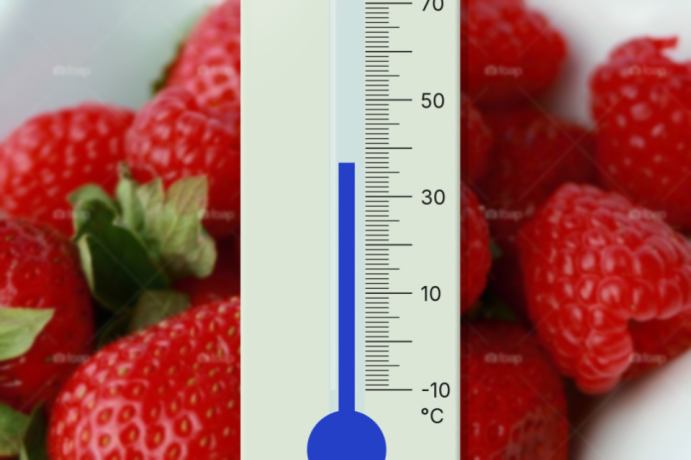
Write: 37 °C
